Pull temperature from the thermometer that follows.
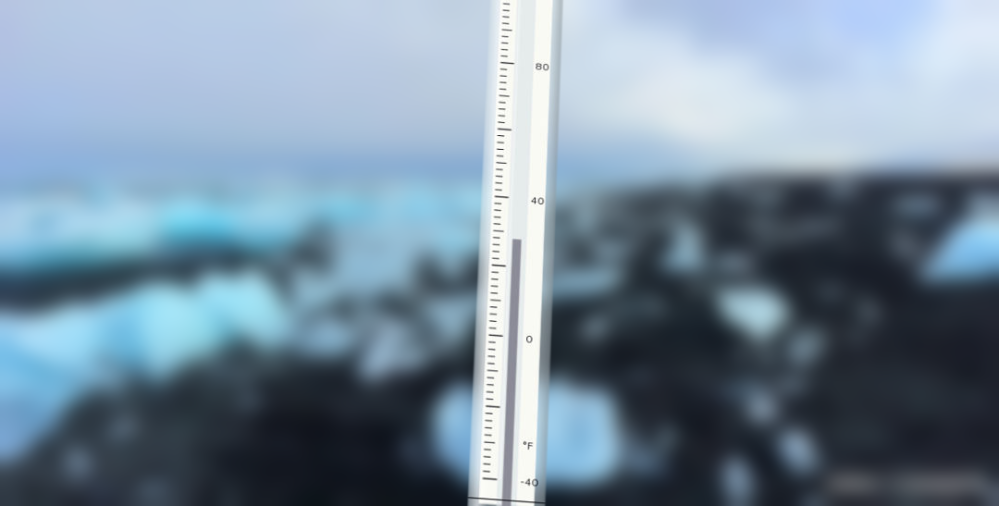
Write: 28 °F
